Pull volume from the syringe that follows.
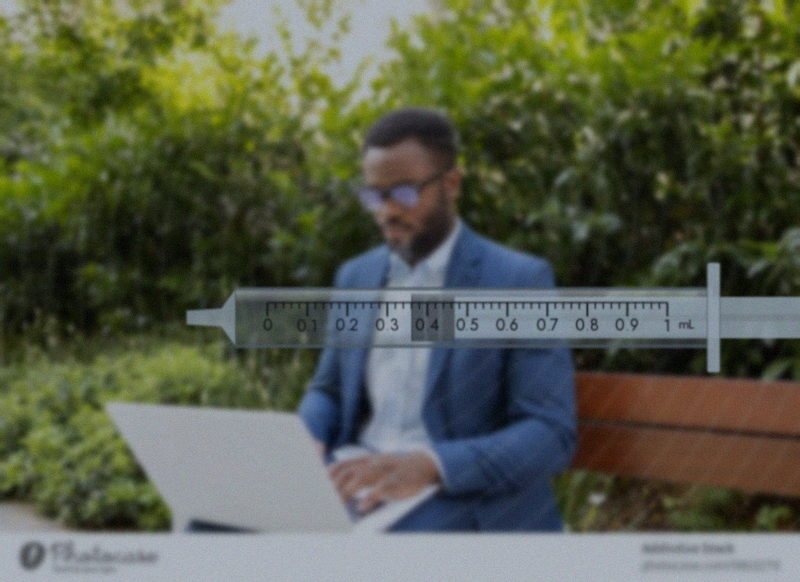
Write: 0.36 mL
